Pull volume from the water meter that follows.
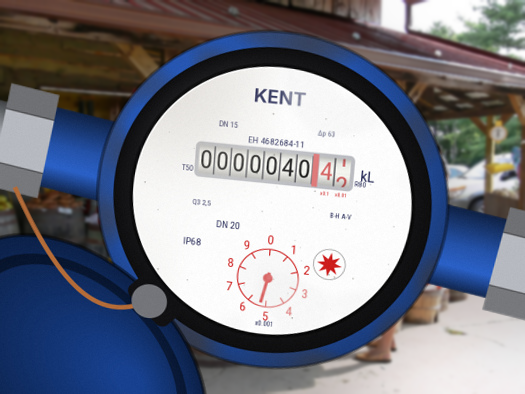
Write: 40.415 kL
